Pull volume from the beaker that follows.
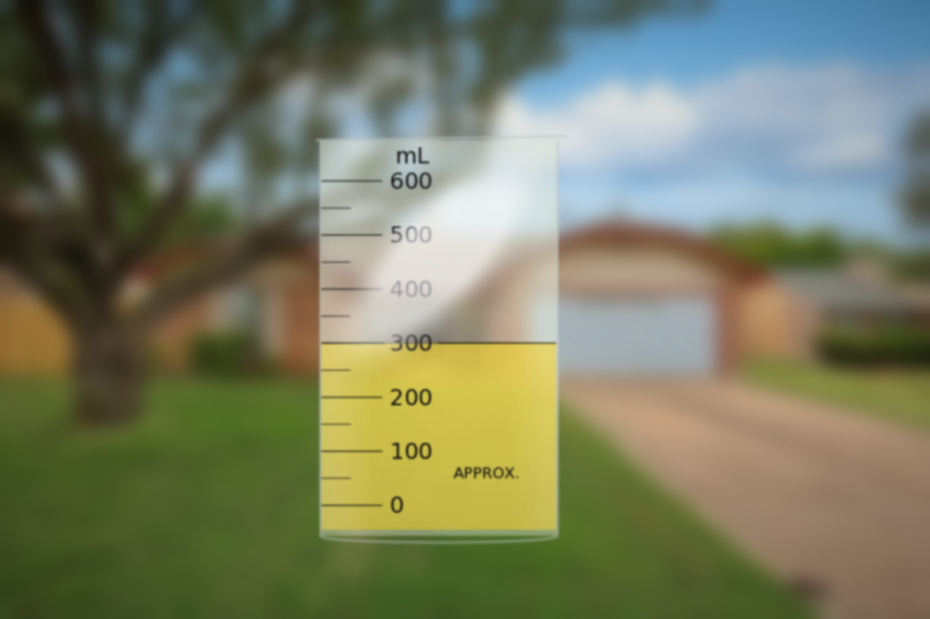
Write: 300 mL
